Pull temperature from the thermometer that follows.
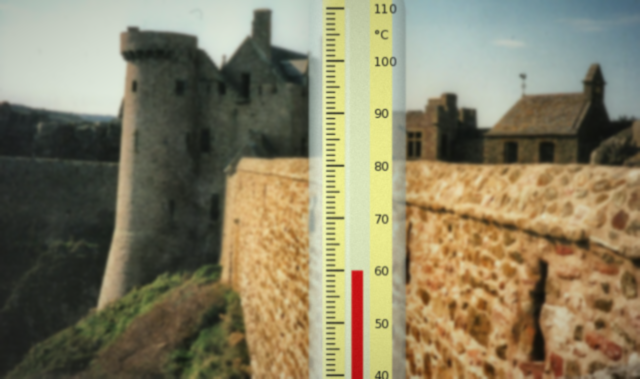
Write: 60 °C
